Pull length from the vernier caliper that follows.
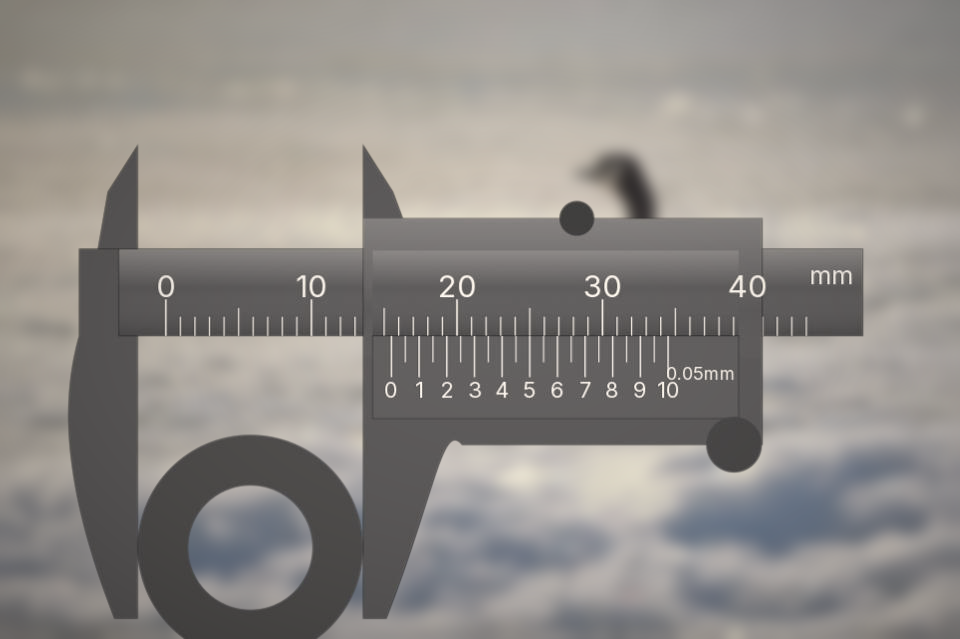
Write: 15.5 mm
